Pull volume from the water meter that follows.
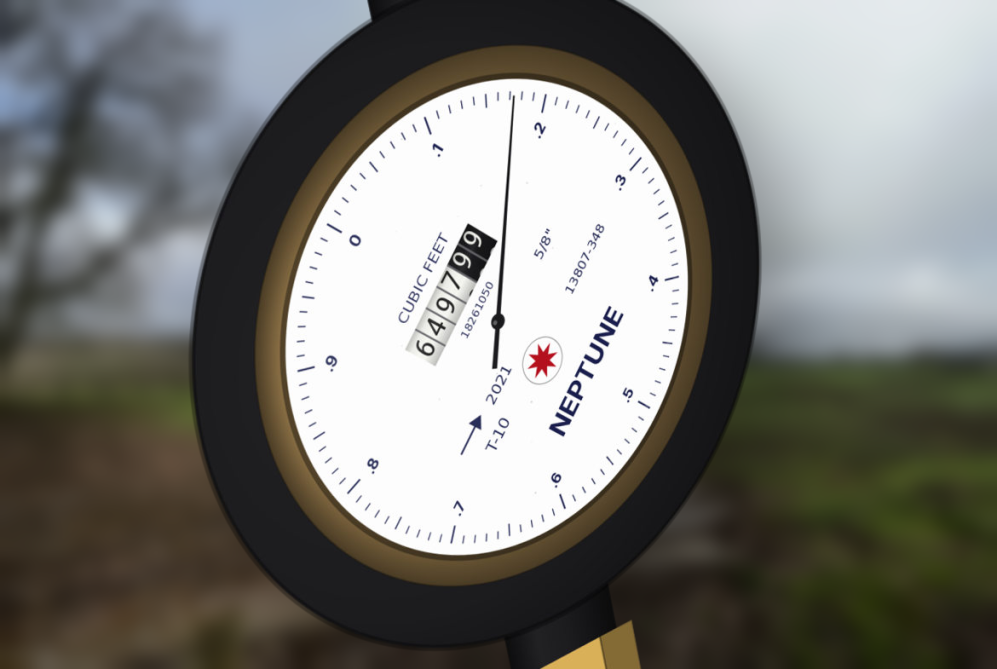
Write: 649799.17 ft³
